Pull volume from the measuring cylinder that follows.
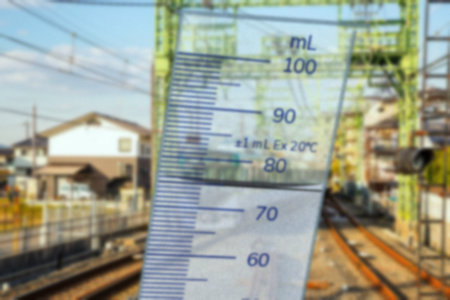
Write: 75 mL
